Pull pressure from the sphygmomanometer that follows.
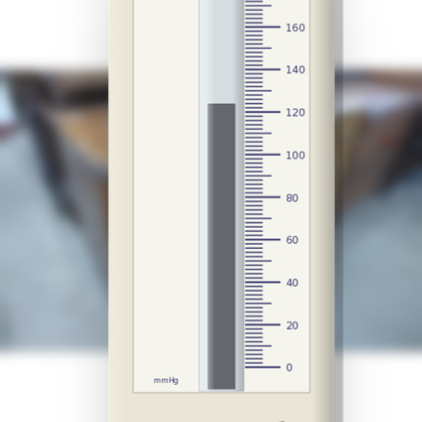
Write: 124 mmHg
